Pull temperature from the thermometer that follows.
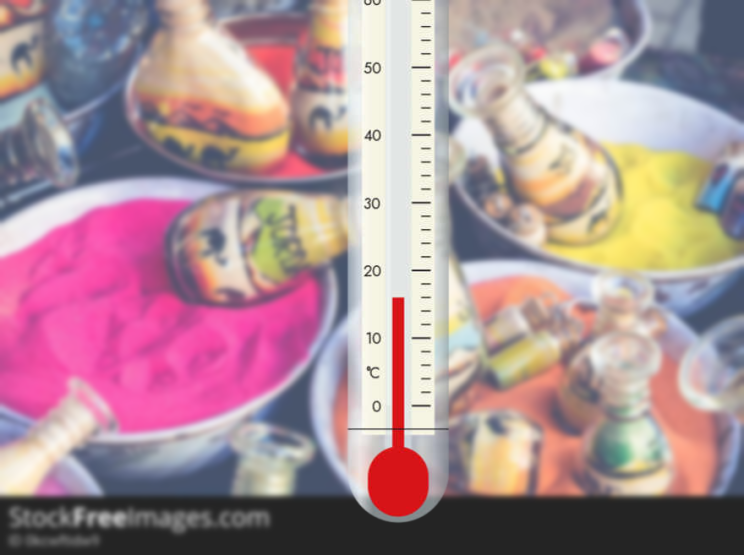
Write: 16 °C
